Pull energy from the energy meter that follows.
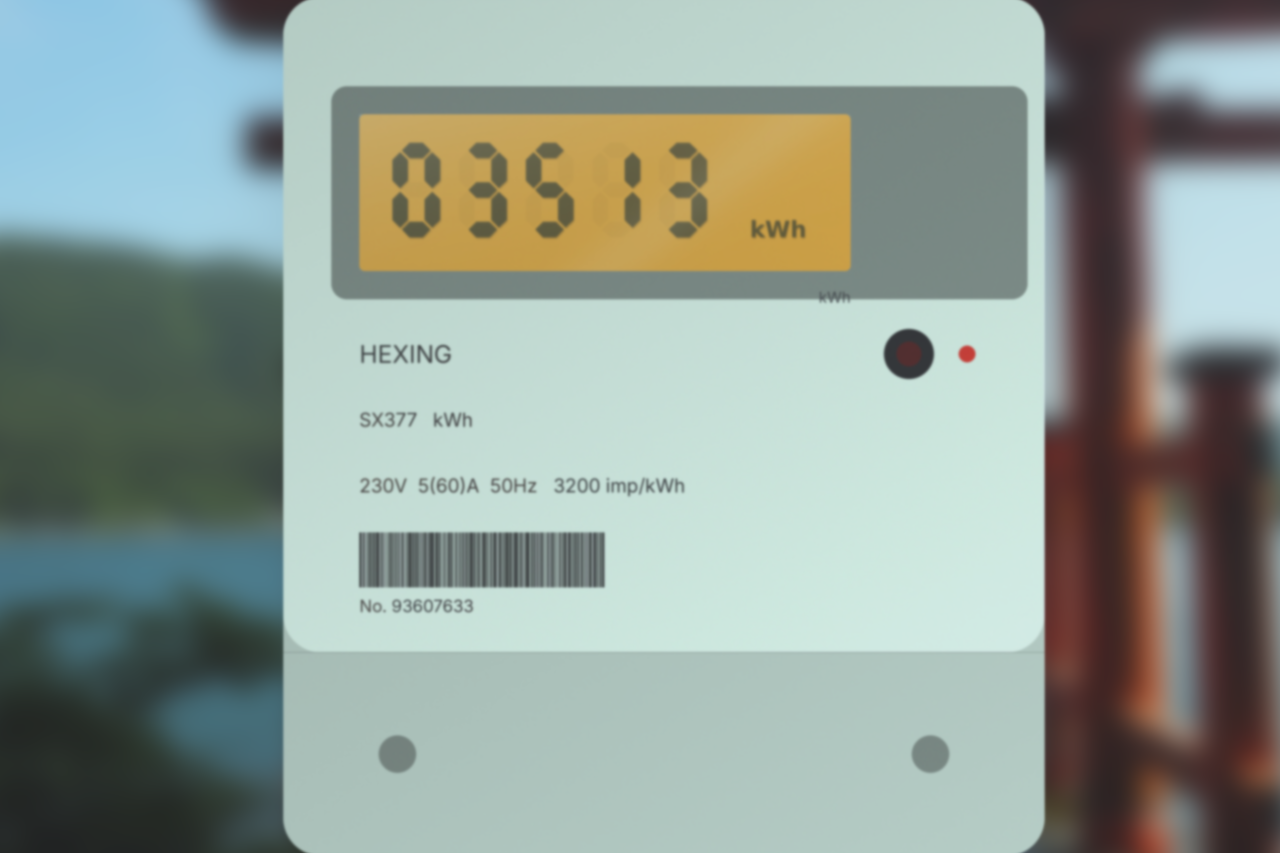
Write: 3513 kWh
